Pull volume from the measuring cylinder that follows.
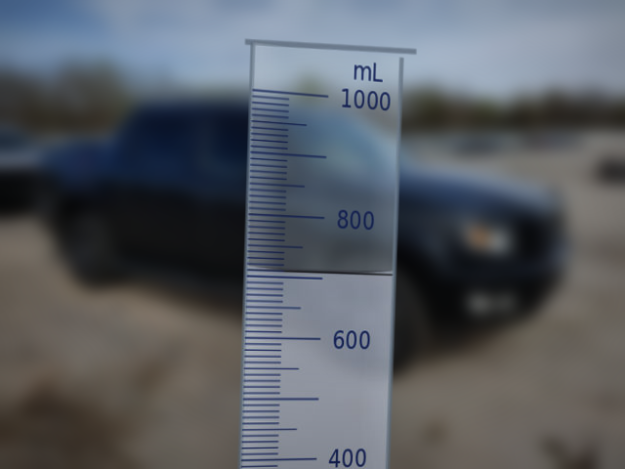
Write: 710 mL
